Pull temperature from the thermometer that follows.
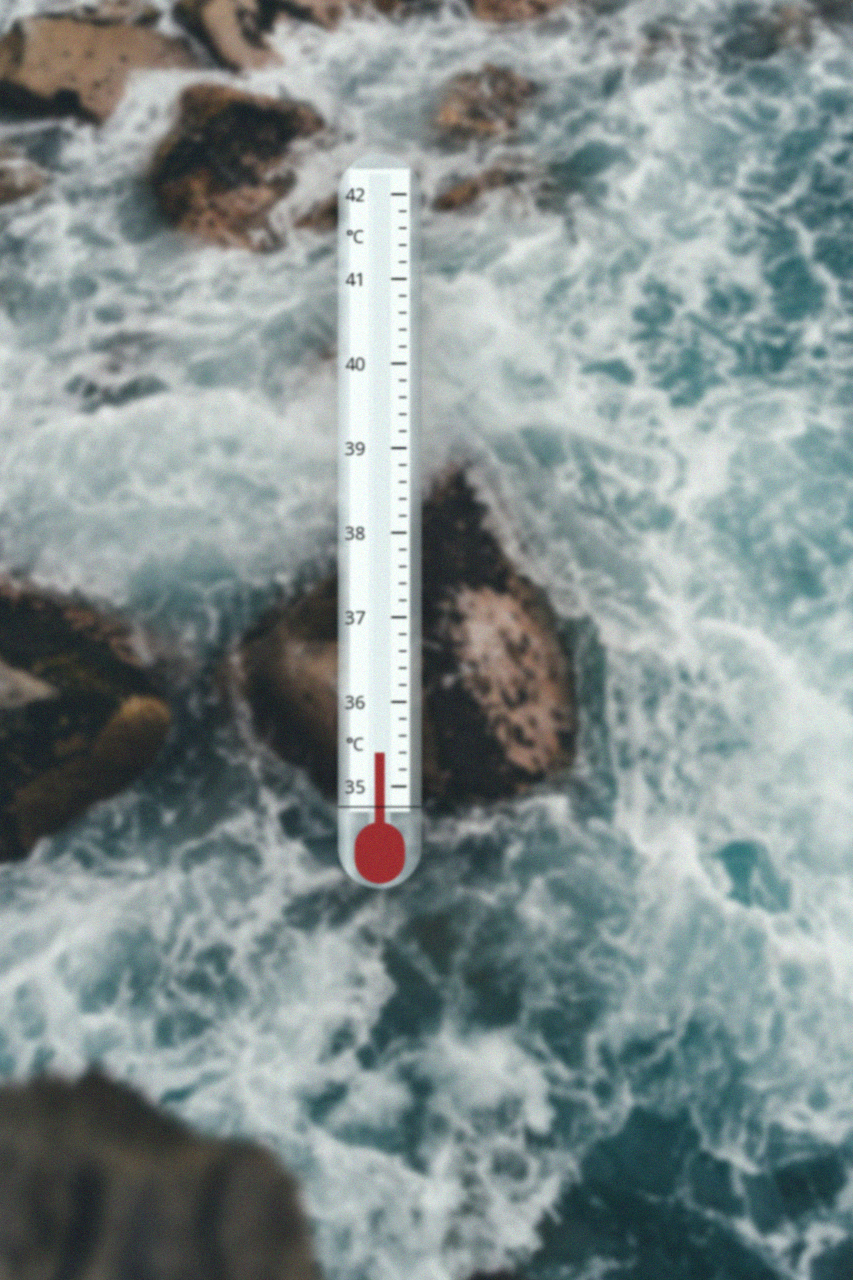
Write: 35.4 °C
